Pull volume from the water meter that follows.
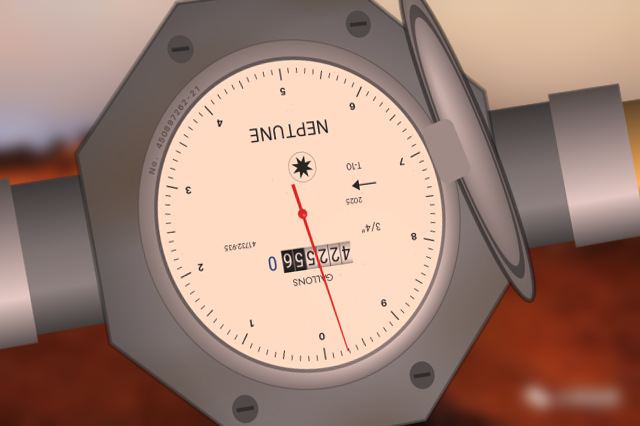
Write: 4225559.7 gal
